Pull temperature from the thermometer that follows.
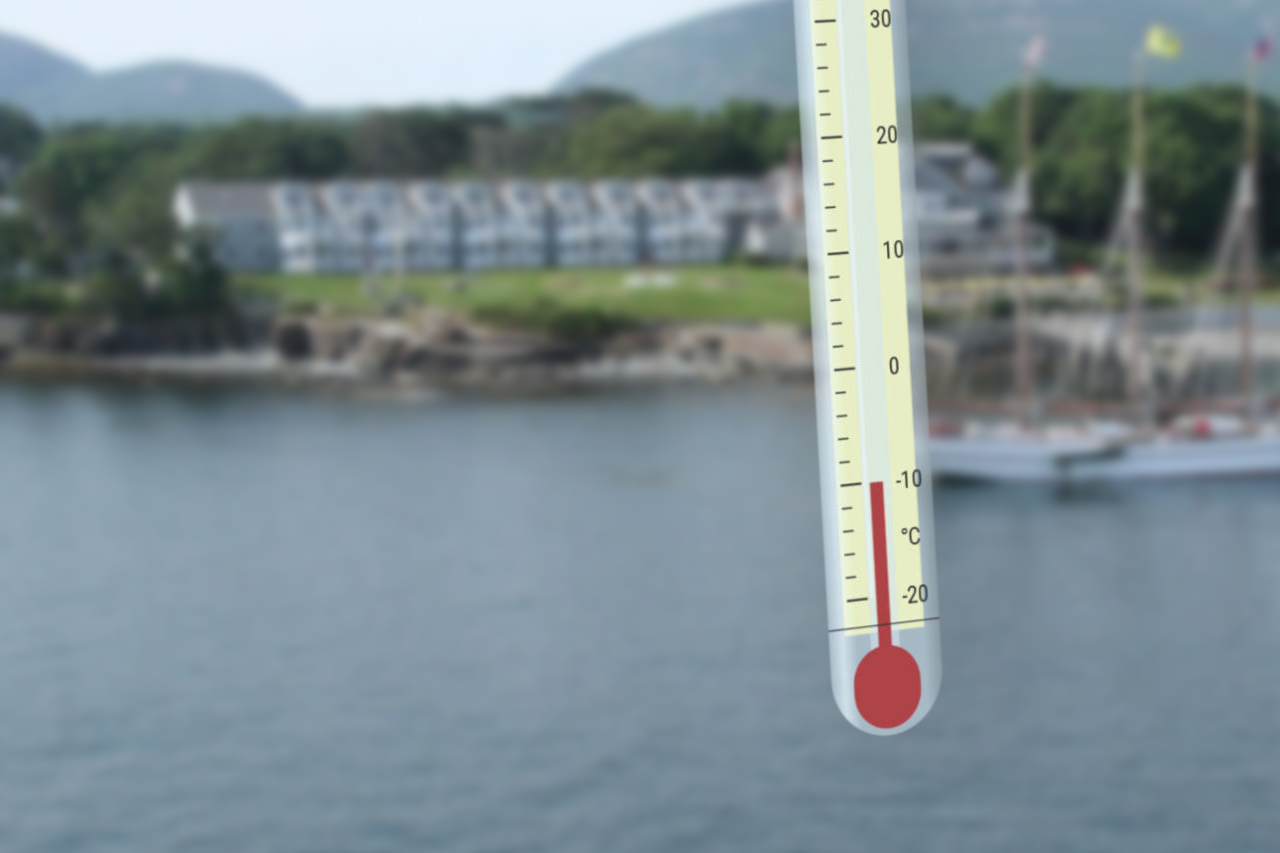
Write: -10 °C
